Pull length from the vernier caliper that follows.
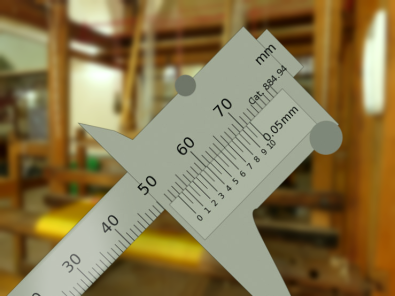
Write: 52.6 mm
